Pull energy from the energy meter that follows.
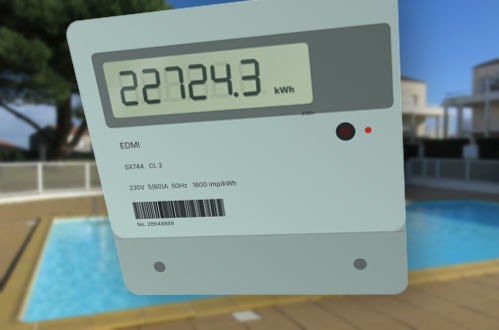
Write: 22724.3 kWh
